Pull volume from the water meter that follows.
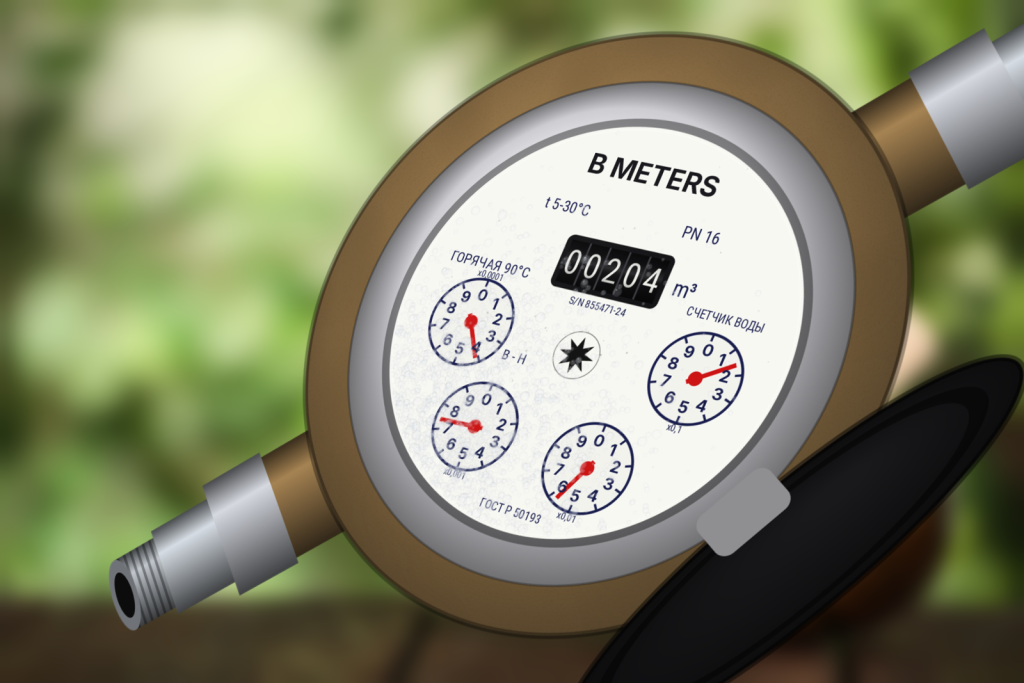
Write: 204.1574 m³
